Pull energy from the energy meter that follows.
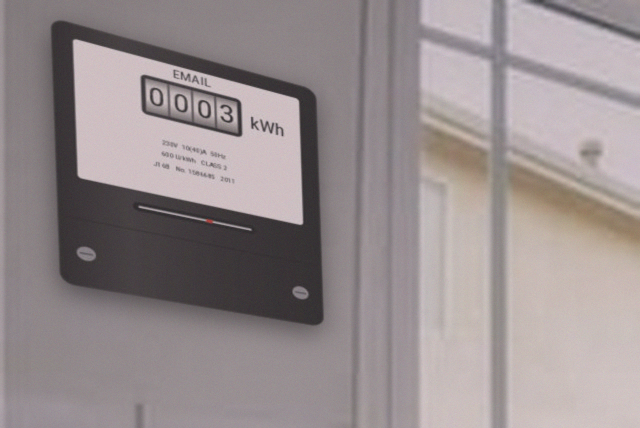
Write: 3 kWh
